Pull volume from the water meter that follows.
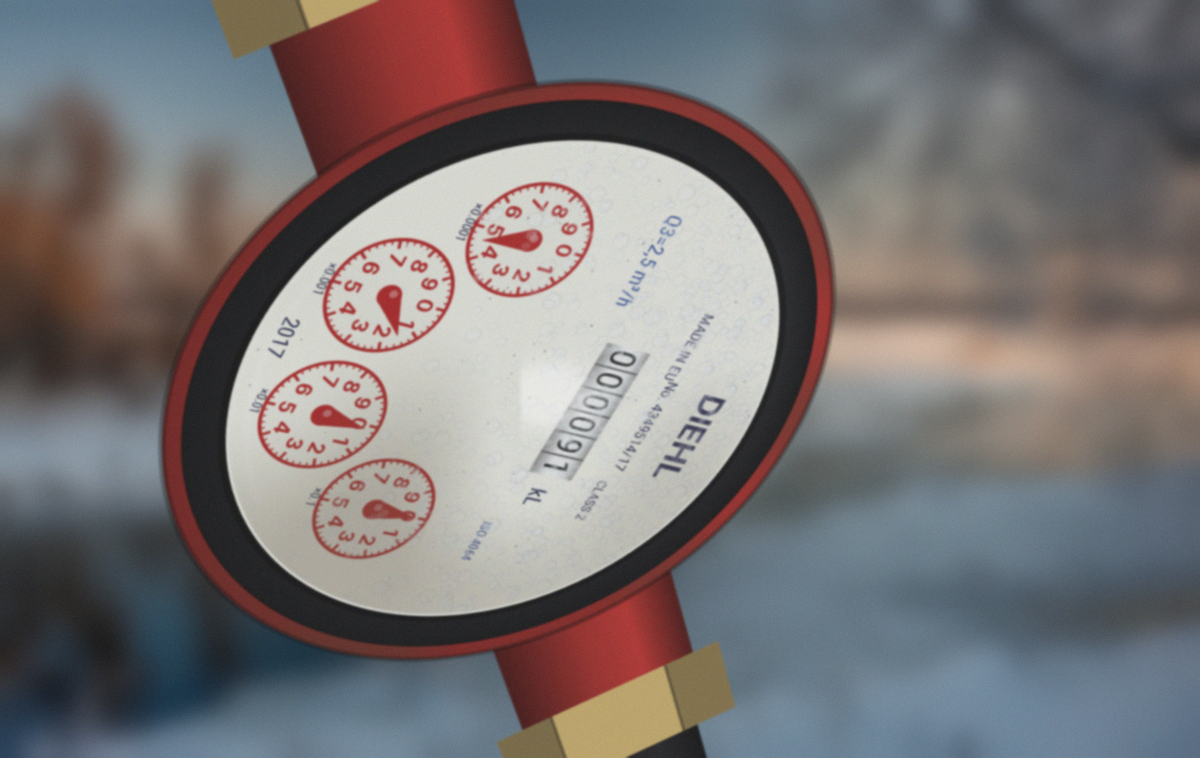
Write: 91.0014 kL
